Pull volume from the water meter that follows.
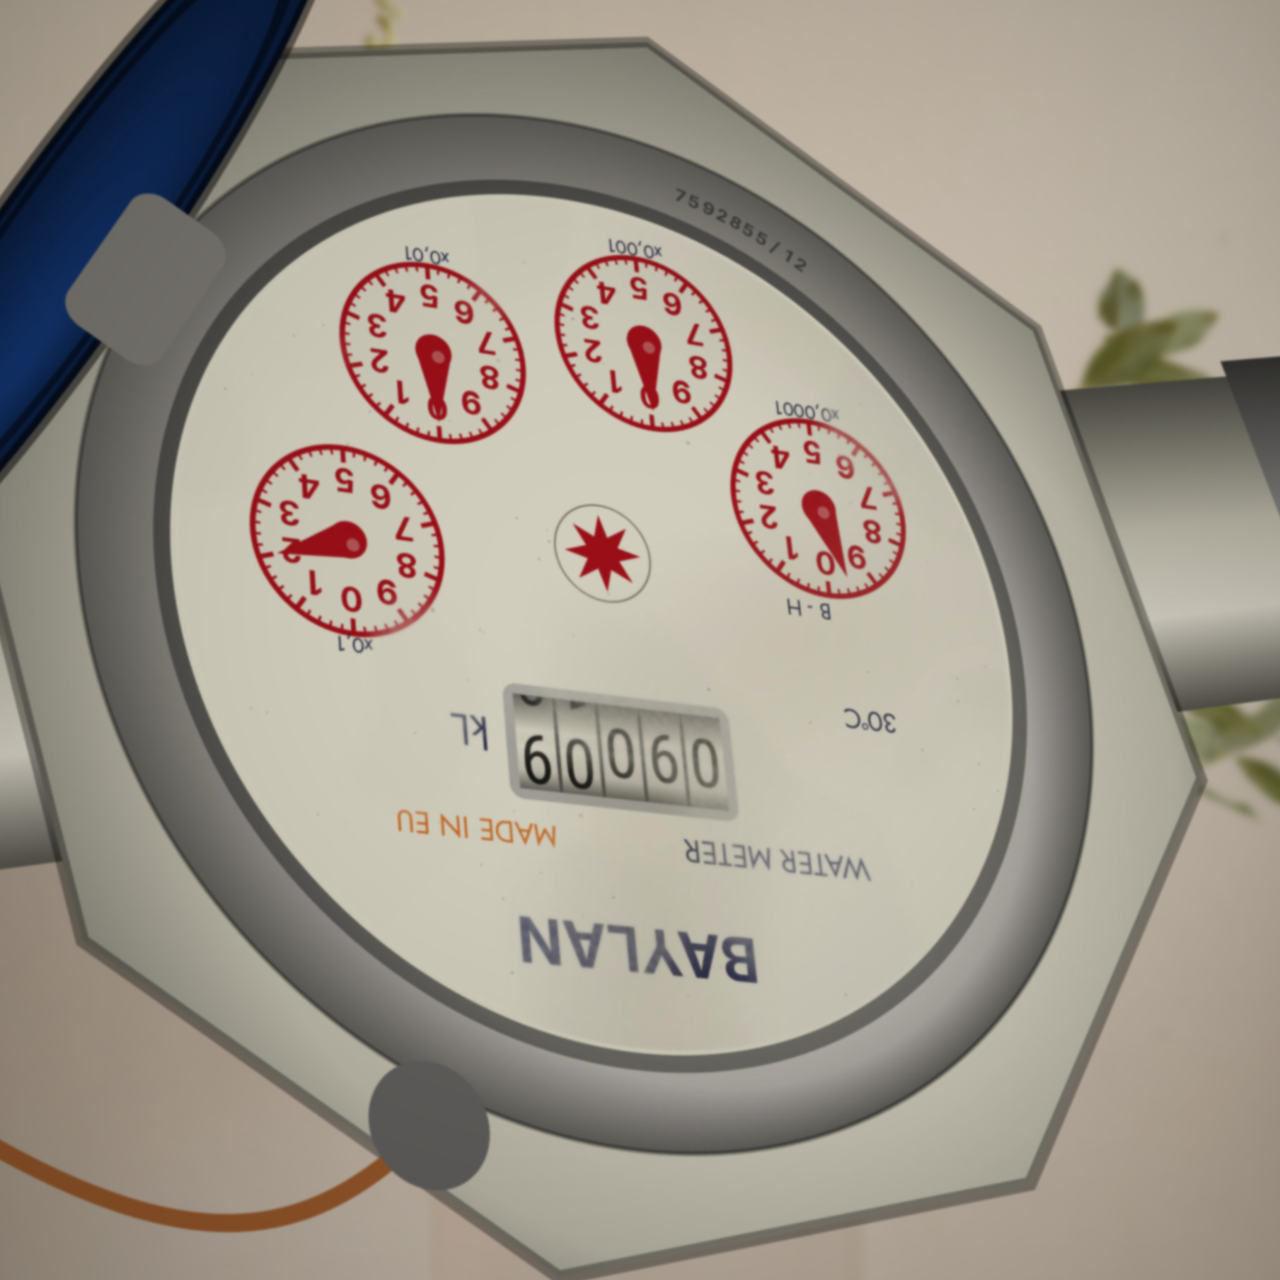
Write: 9009.1999 kL
